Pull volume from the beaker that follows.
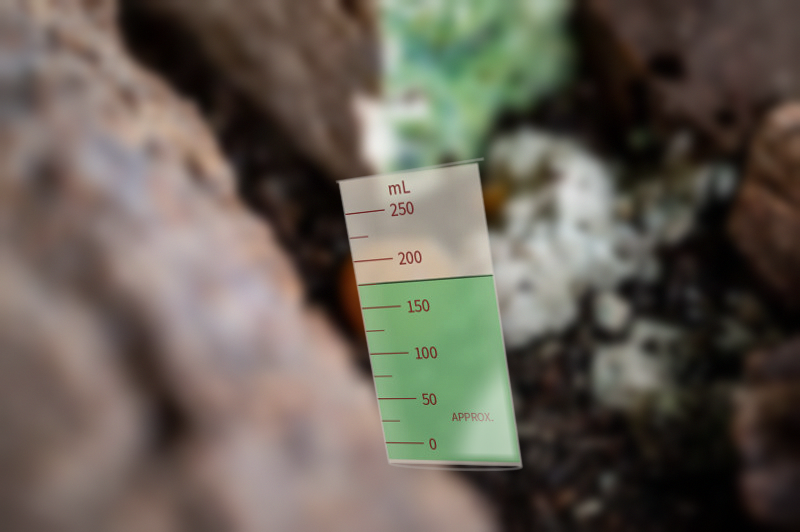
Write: 175 mL
